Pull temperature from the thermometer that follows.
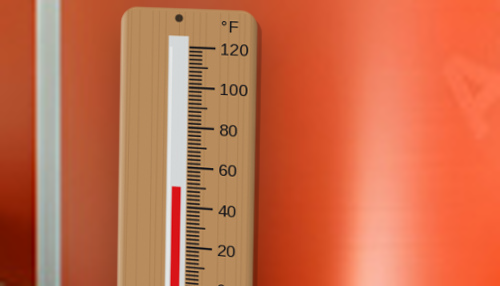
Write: 50 °F
